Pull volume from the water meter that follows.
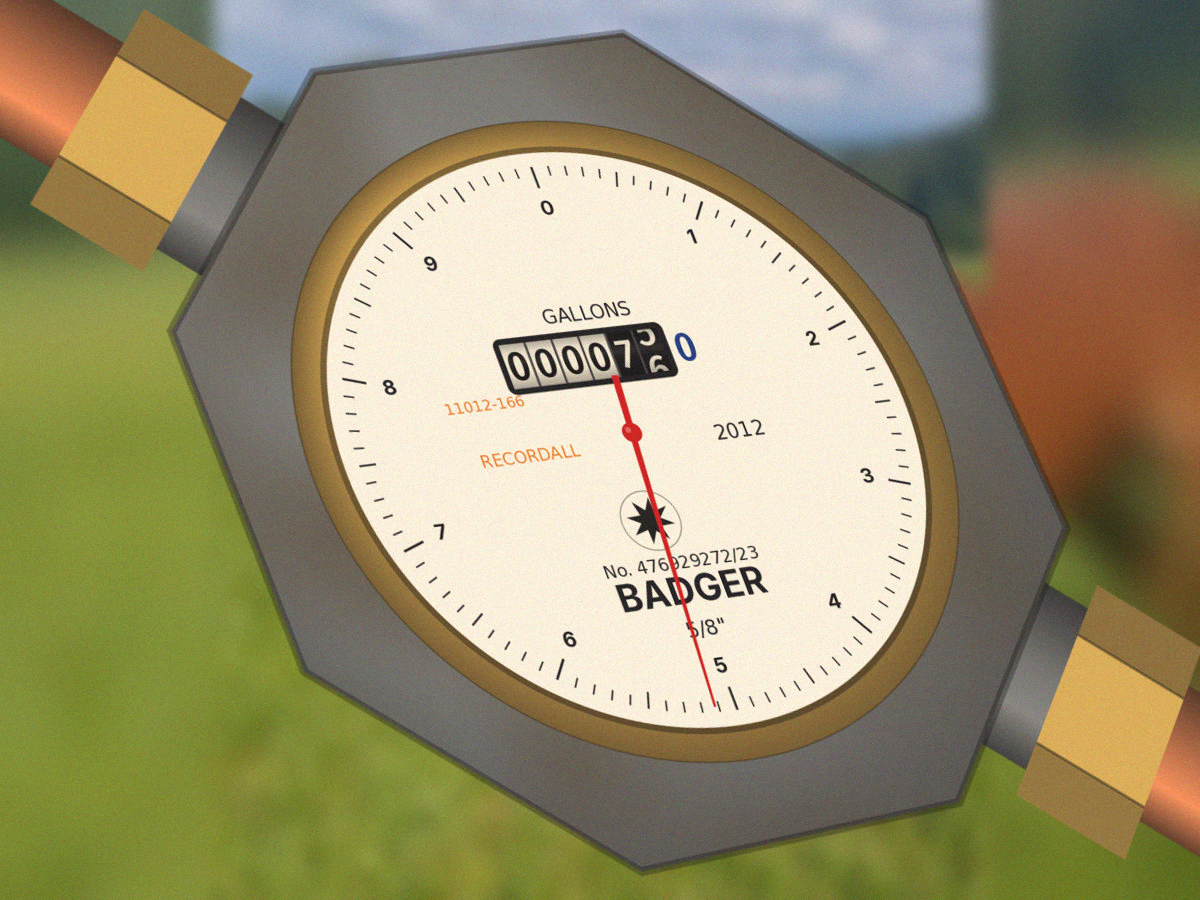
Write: 755.1 gal
